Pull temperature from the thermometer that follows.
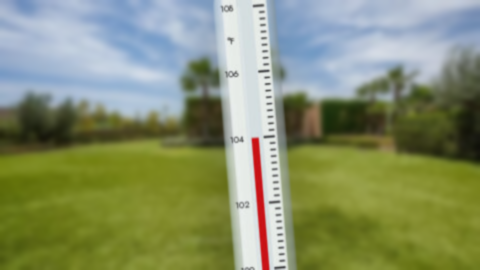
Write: 104 °F
